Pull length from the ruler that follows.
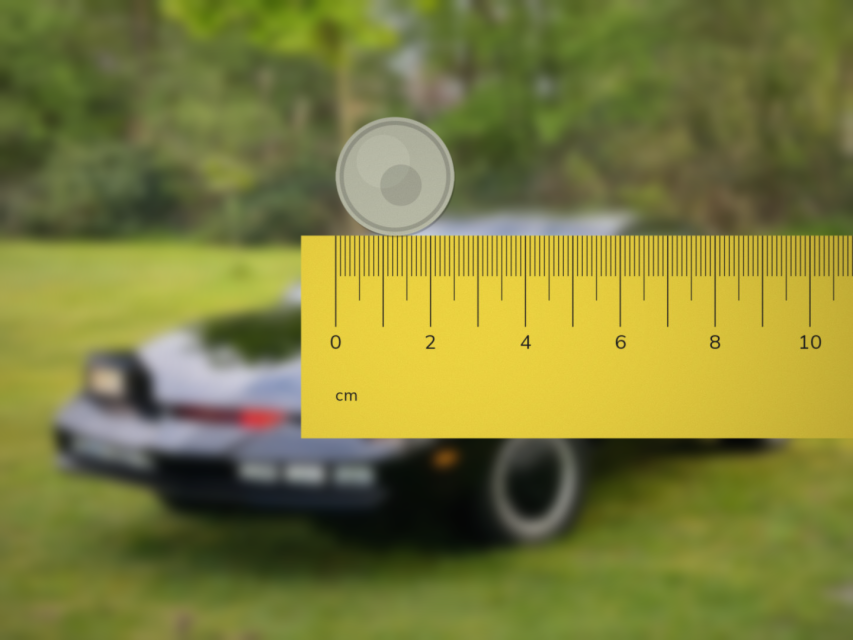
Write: 2.5 cm
